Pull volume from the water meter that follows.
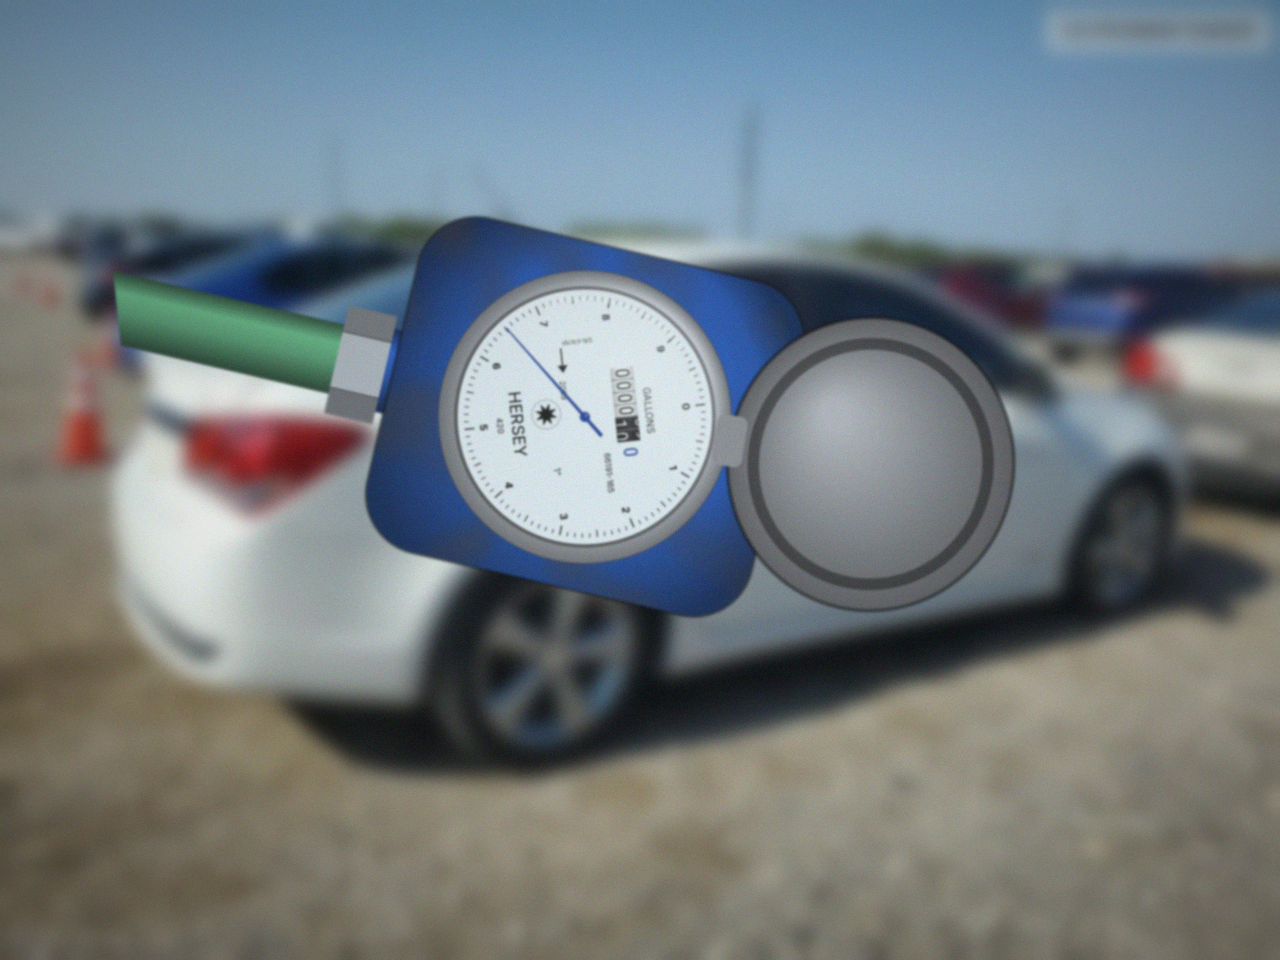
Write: 96.5 gal
